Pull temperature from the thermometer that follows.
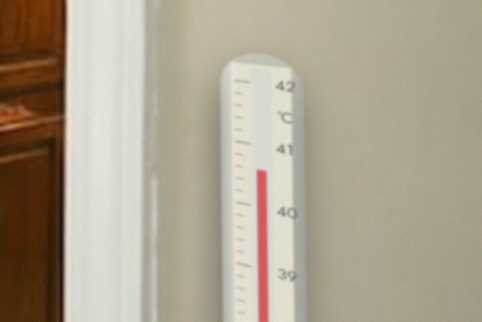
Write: 40.6 °C
